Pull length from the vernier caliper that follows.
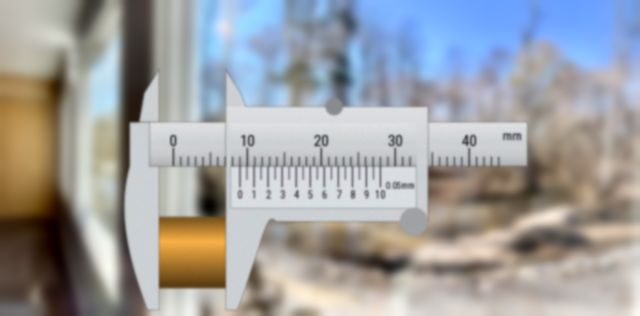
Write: 9.0 mm
